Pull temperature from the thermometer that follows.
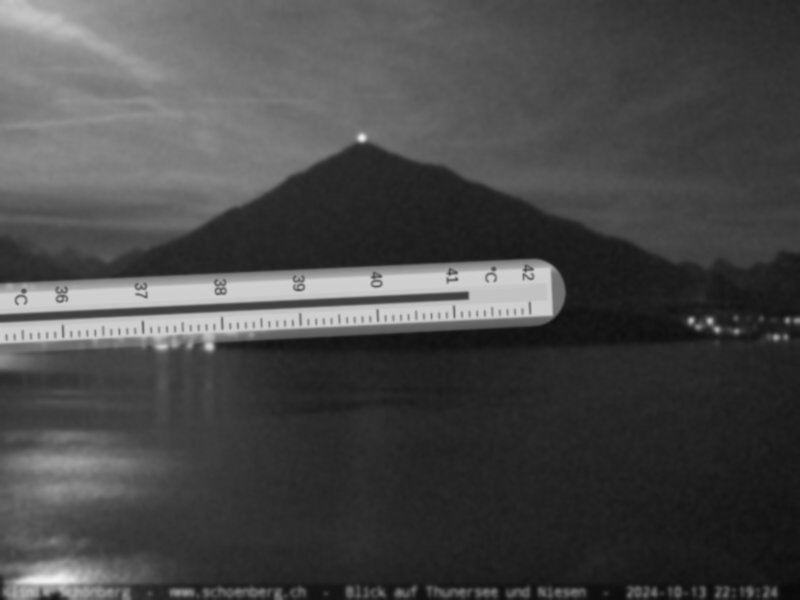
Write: 41.2 °C
